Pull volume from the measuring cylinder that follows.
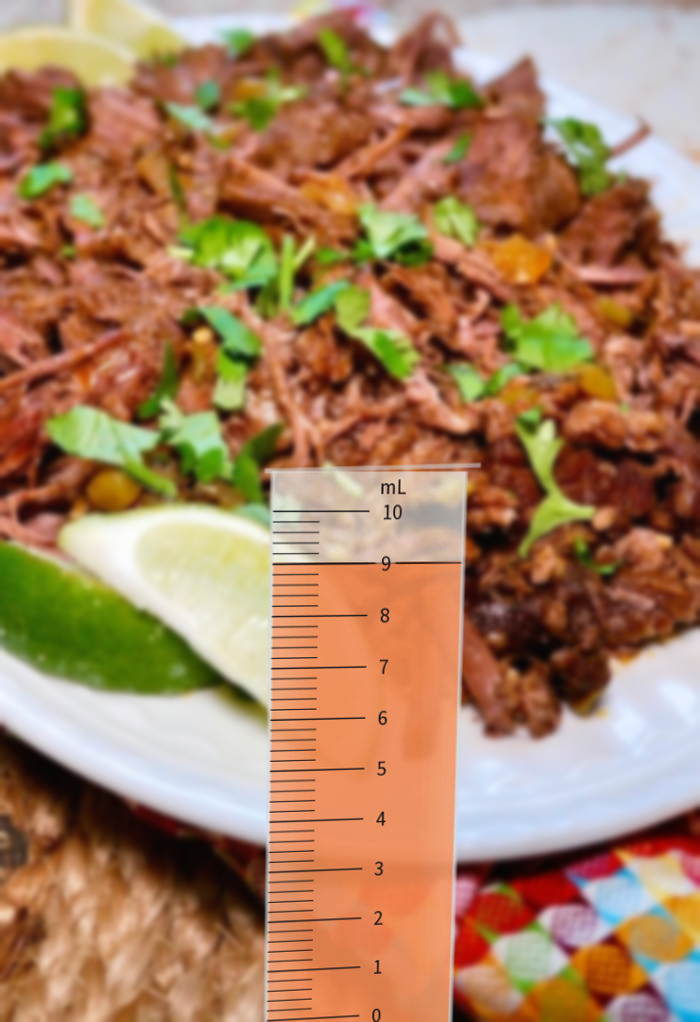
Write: 9 mL
